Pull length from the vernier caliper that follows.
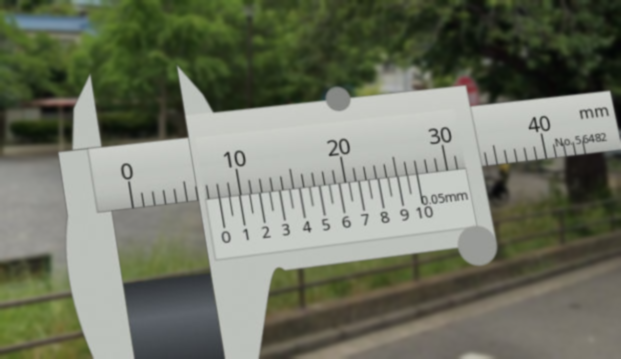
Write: 8.0 mm
